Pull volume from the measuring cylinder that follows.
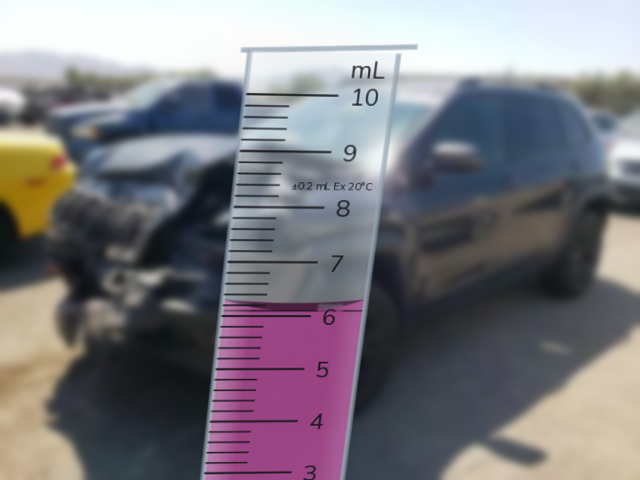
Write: 6.1 mL
